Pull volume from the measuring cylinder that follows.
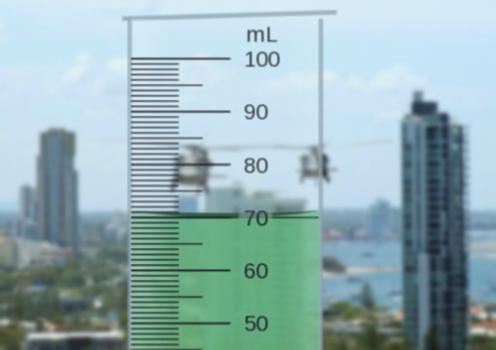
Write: 70 mL
